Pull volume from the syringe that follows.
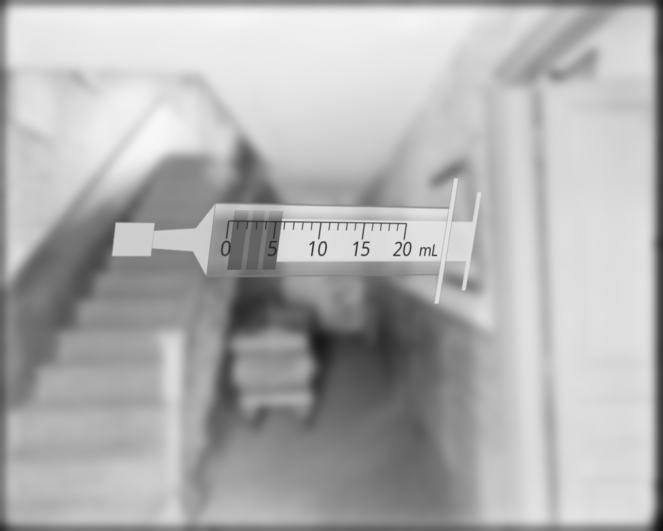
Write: 0.5 mL
